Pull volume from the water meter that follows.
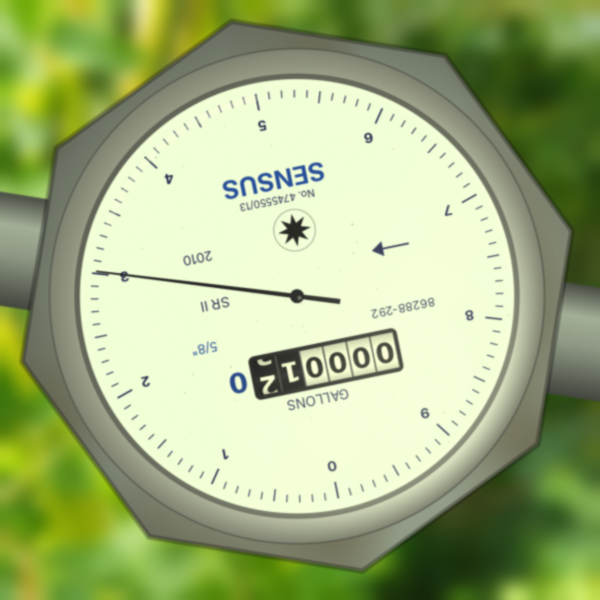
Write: 123.0 gal
